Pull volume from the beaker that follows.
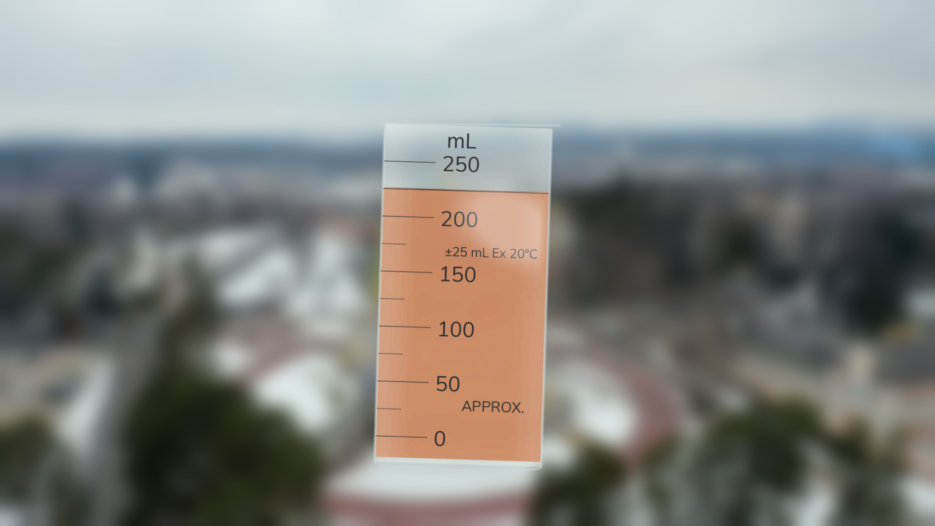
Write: 225 mL
